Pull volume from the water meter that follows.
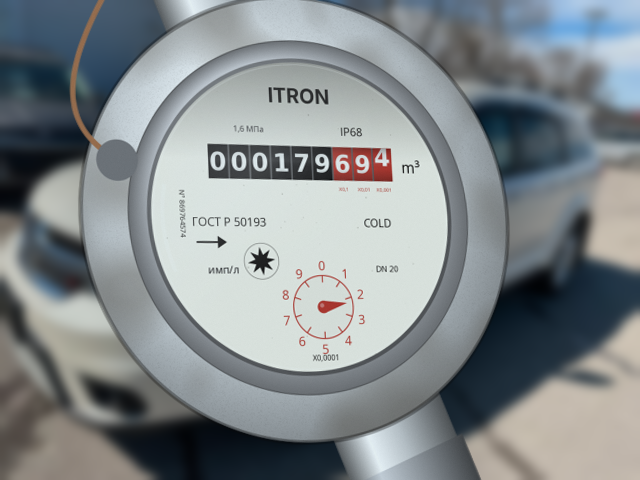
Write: 179.6942 m³
